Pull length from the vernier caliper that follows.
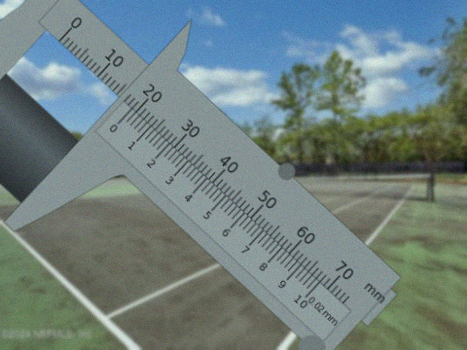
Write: 19.0 mm
